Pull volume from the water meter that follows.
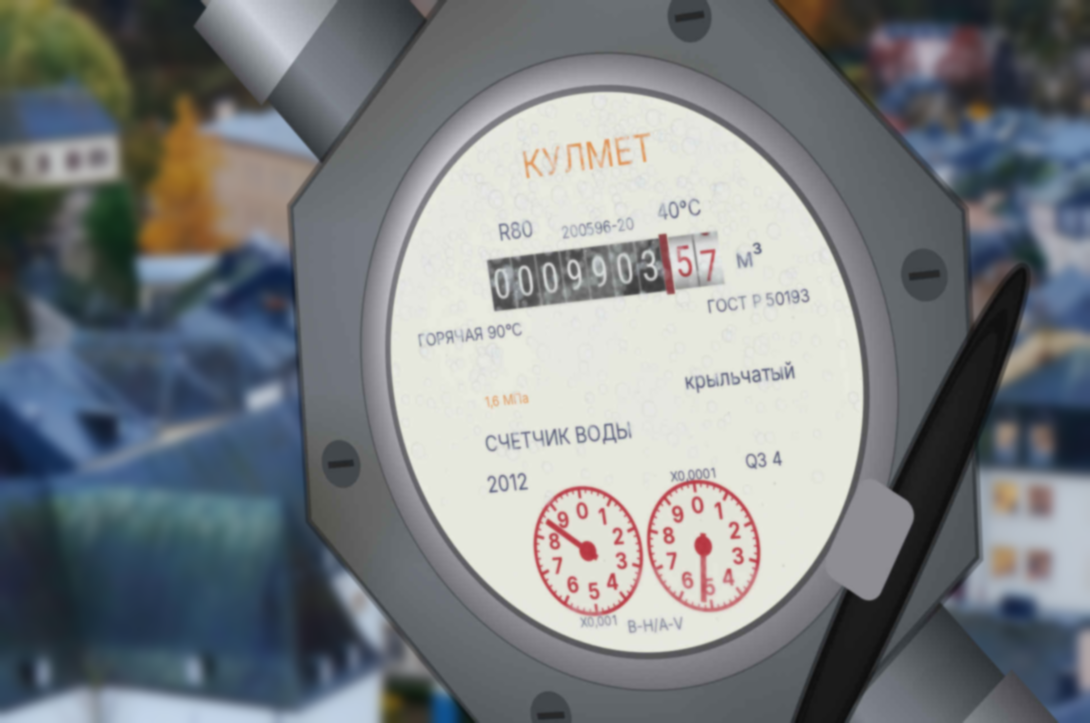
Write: 9903.5685 m³
